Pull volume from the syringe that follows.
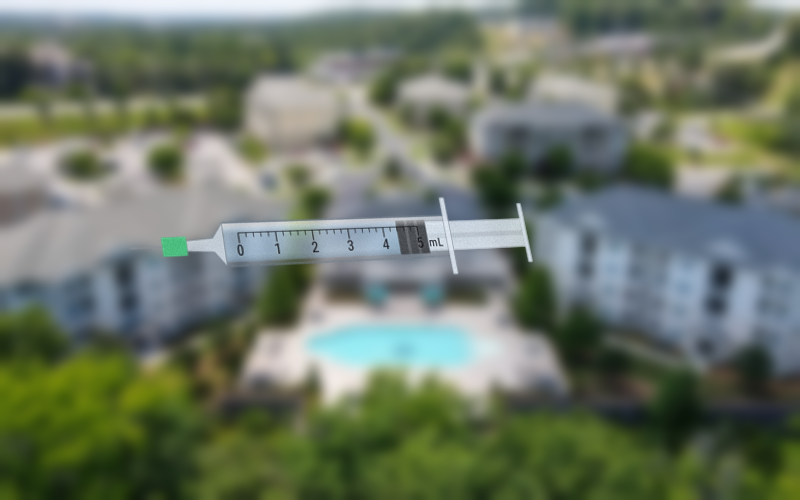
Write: 4.4 mL
